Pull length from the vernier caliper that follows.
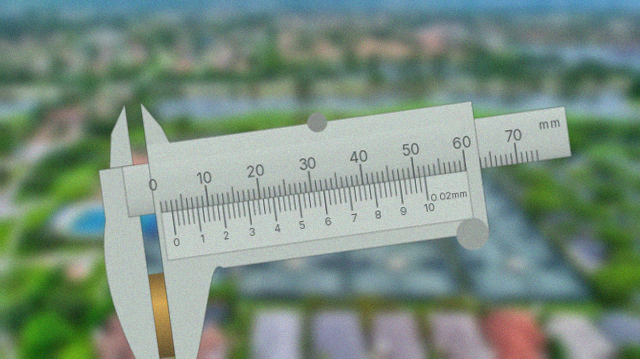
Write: 3.0 mm
